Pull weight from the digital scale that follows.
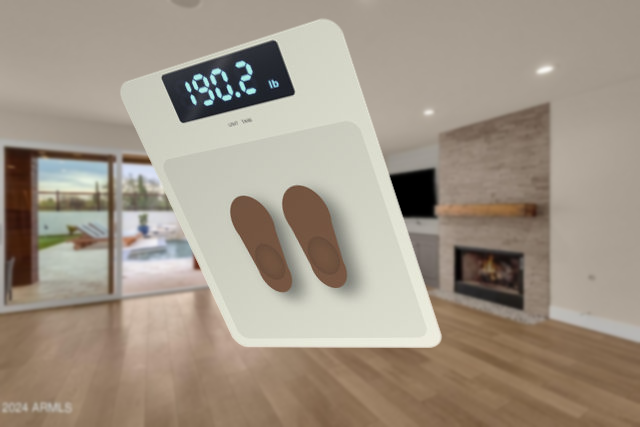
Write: 190.2 lb
